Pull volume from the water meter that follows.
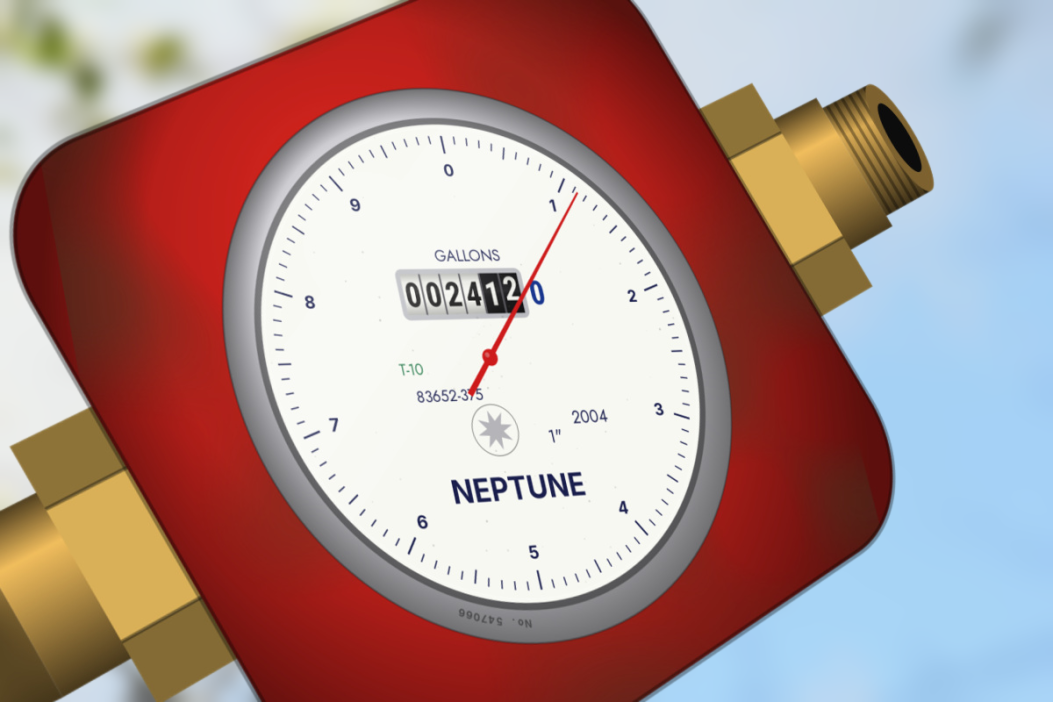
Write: 24121.1 gal
